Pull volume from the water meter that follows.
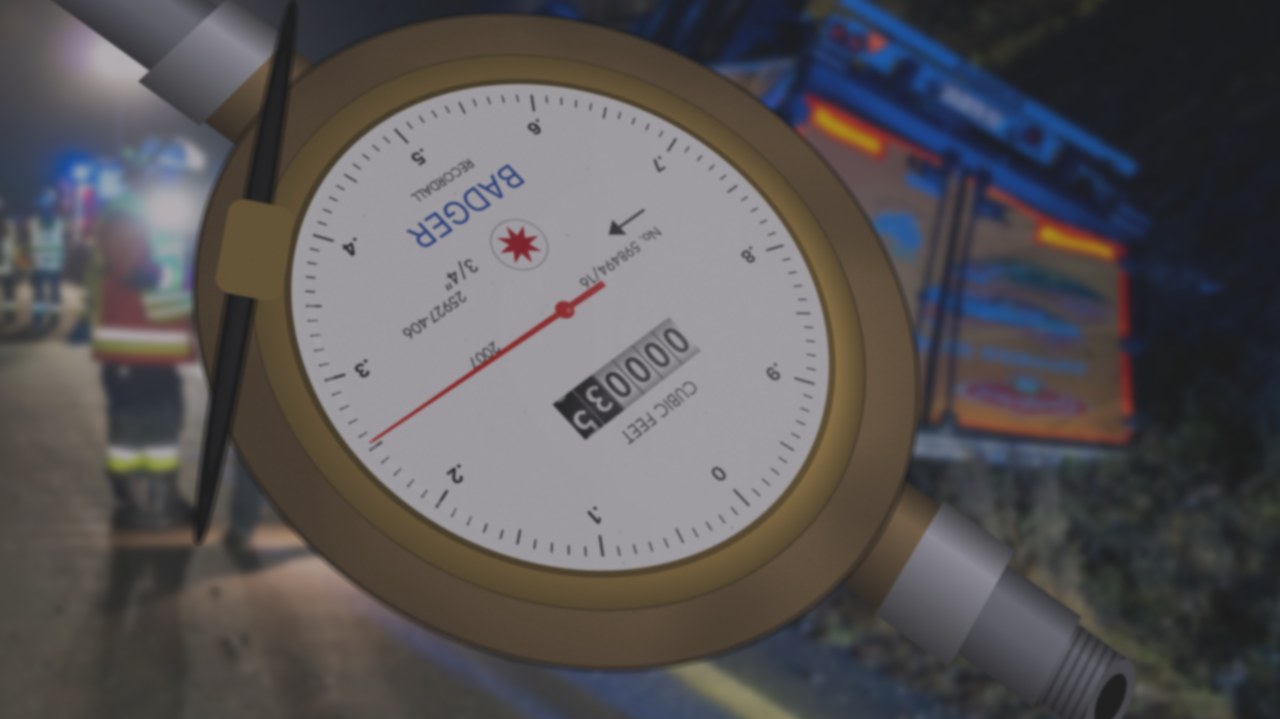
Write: 35.25 ft³
